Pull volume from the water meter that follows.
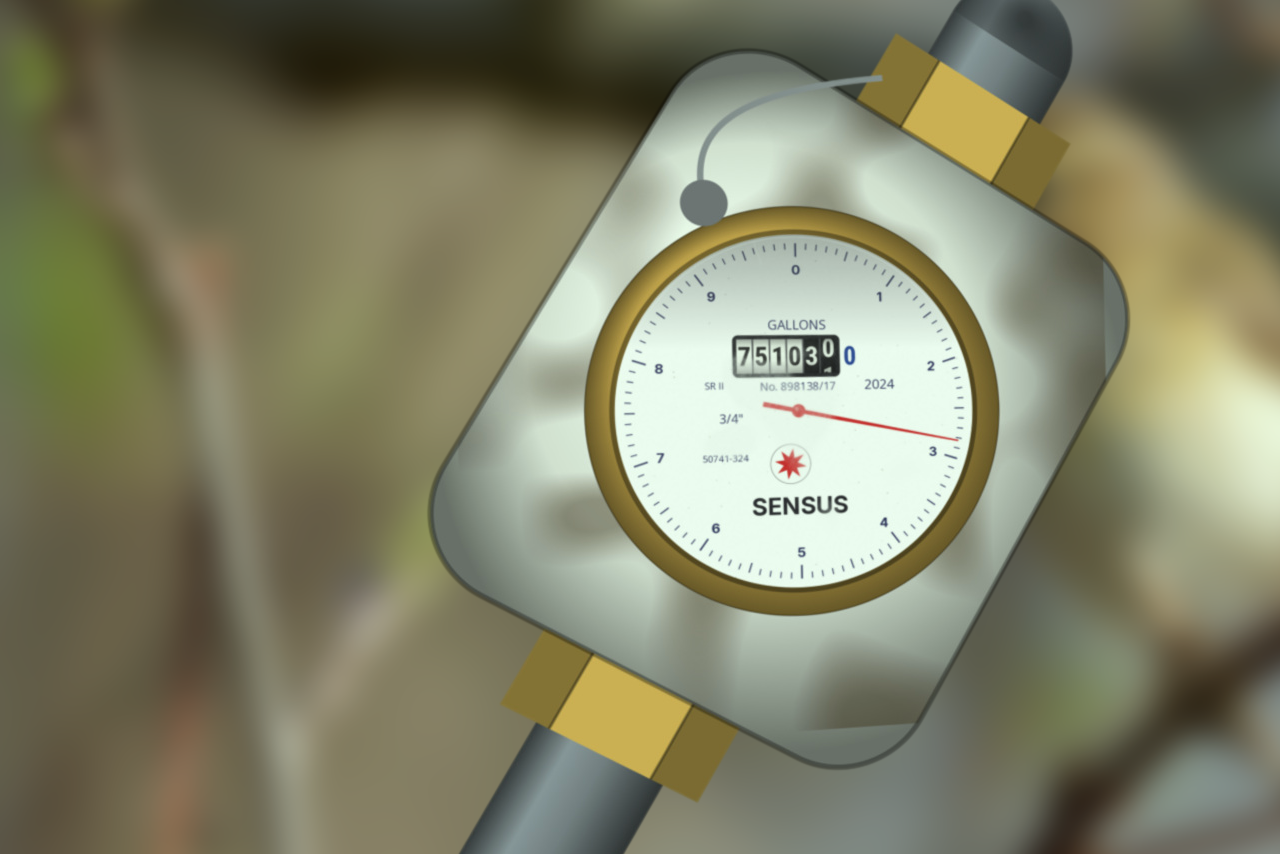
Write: 7510302.8 gal
